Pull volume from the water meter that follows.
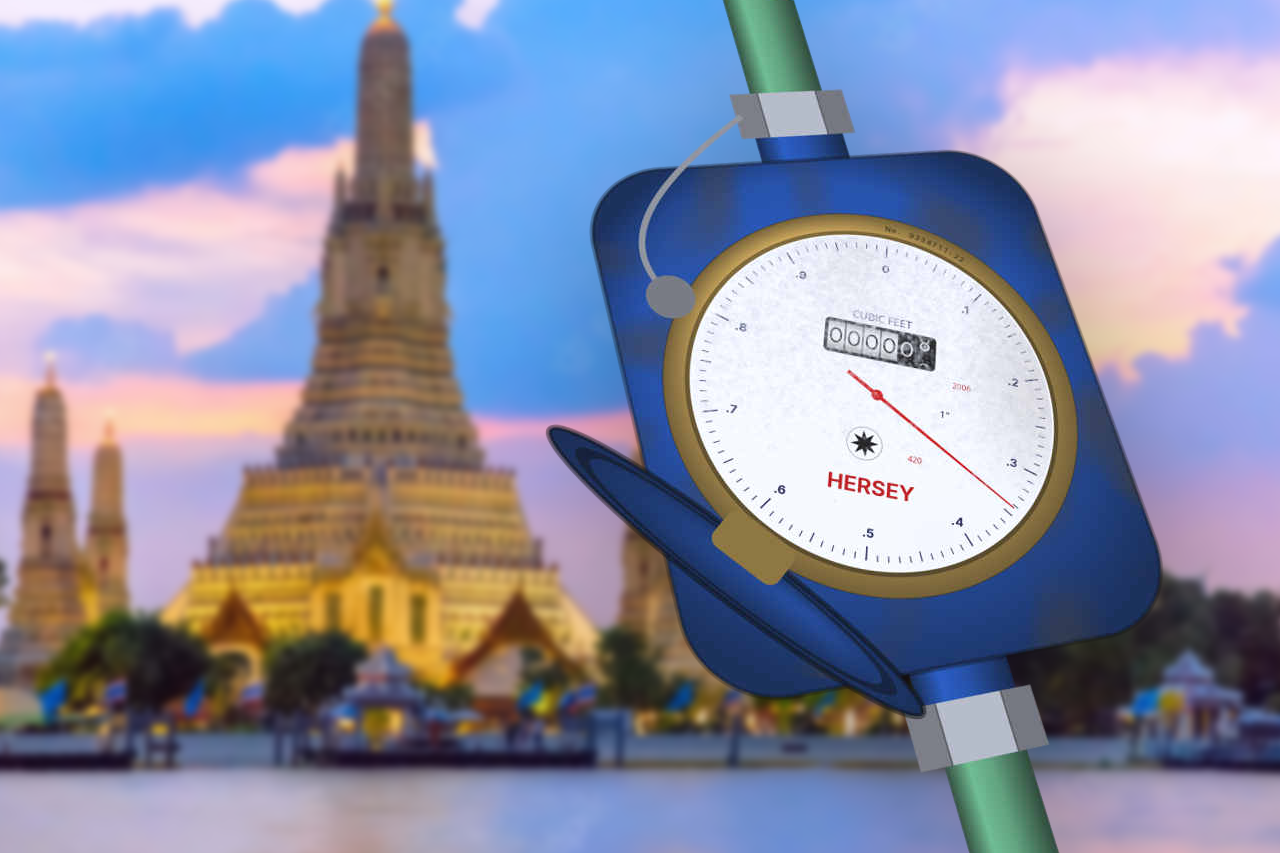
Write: 8.34 ft³
